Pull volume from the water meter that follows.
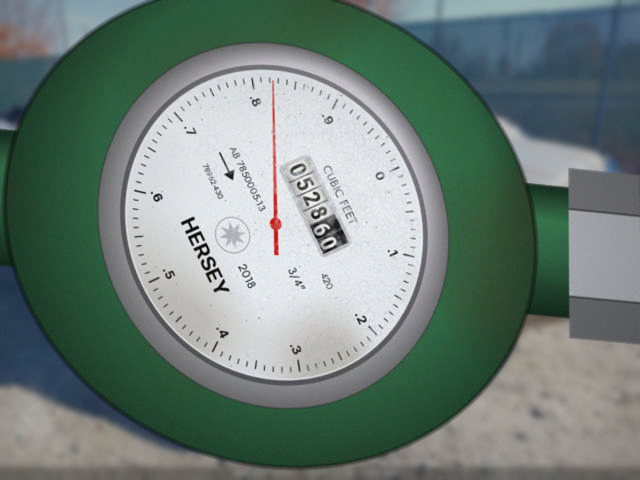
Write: 52859.82 ft³
